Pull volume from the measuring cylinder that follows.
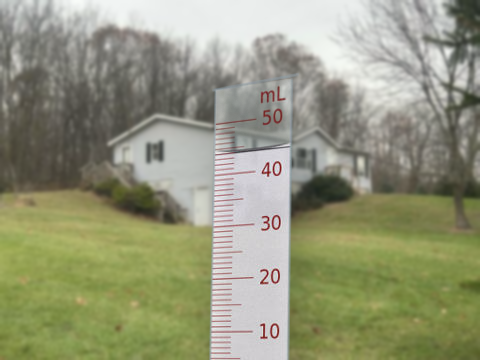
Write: 44 mL
